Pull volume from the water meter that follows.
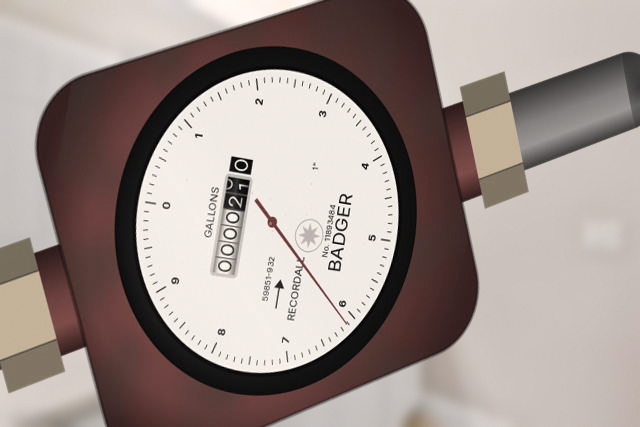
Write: 206.1 gal
